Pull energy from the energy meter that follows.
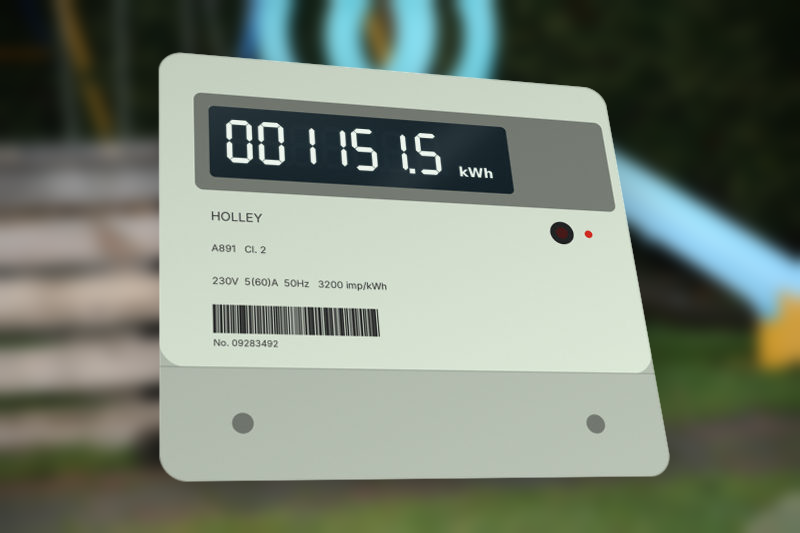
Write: 1151.5 kWh
